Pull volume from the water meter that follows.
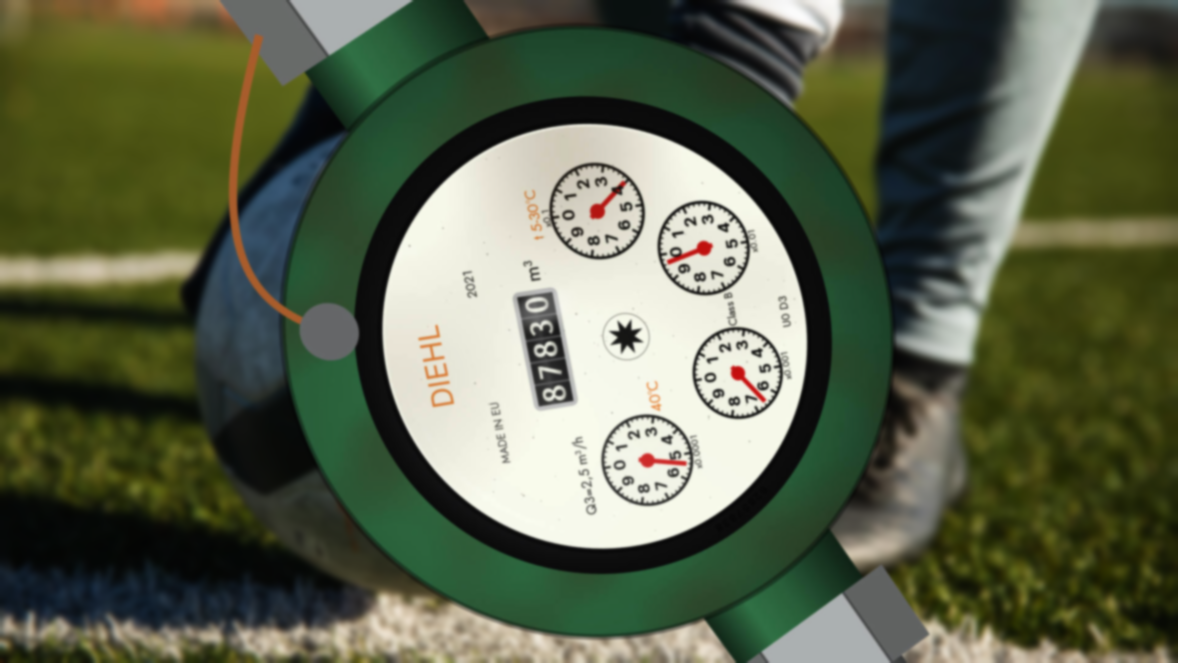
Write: 87830.3965 m³
